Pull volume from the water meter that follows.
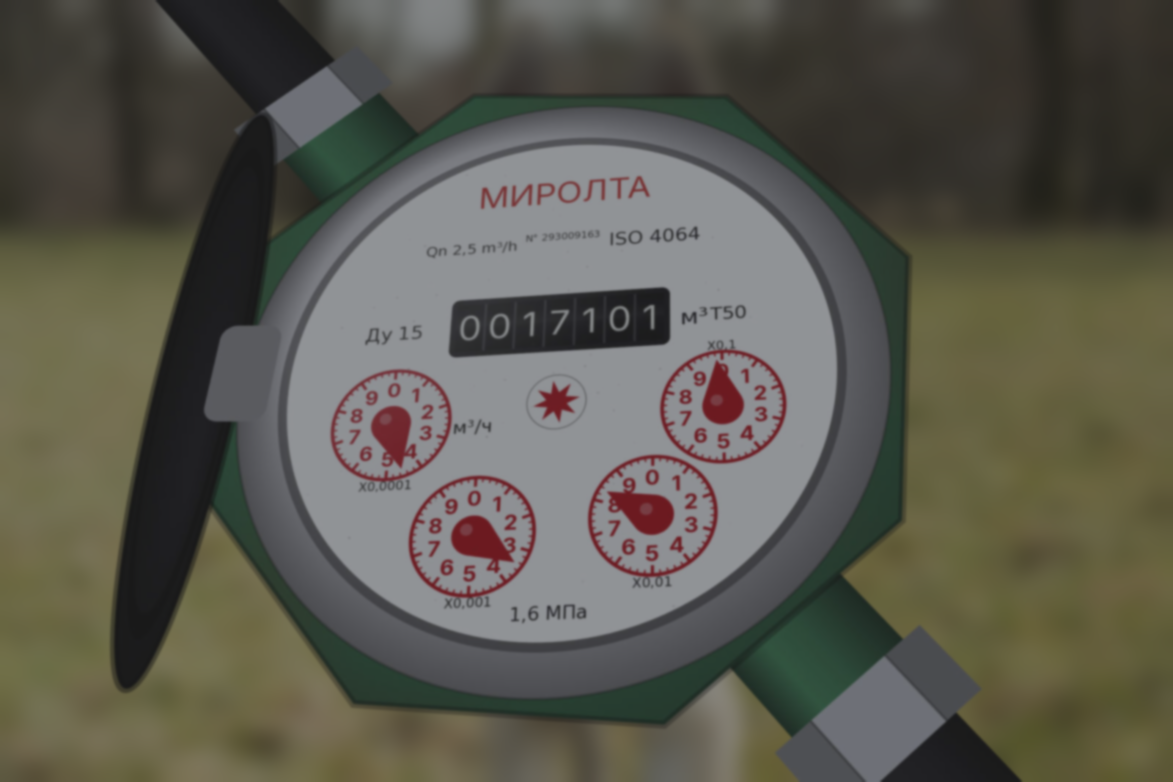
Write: 17100.9834 m³
